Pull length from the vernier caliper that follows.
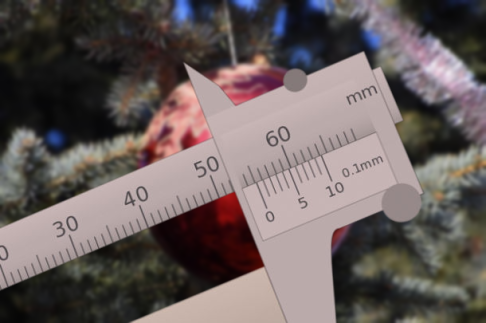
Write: 55.2 mm
